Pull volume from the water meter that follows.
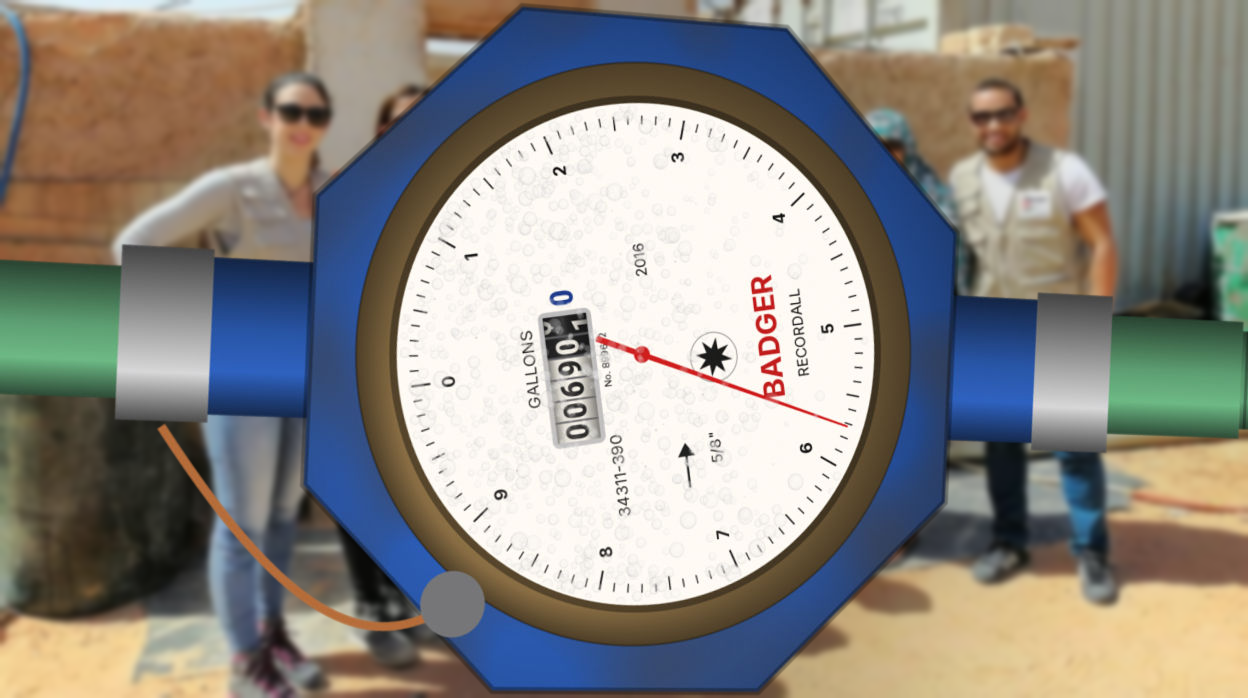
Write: 69005.7 gal
